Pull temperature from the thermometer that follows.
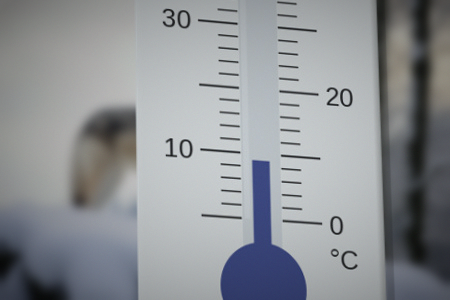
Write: 9 °C
